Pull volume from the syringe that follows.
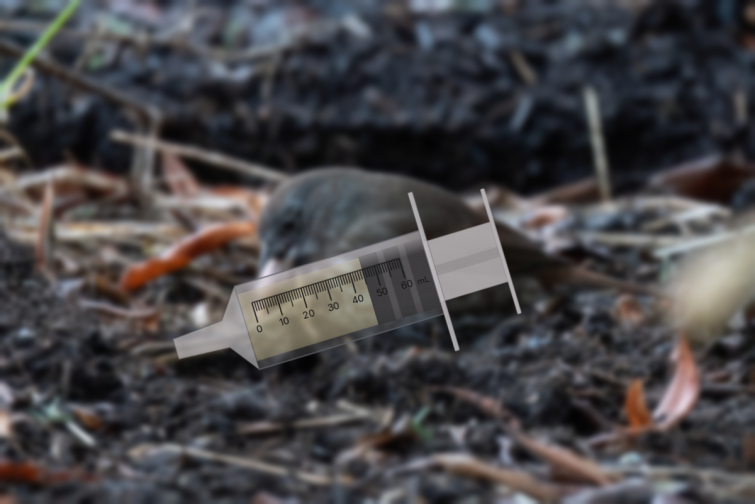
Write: 45 mL
